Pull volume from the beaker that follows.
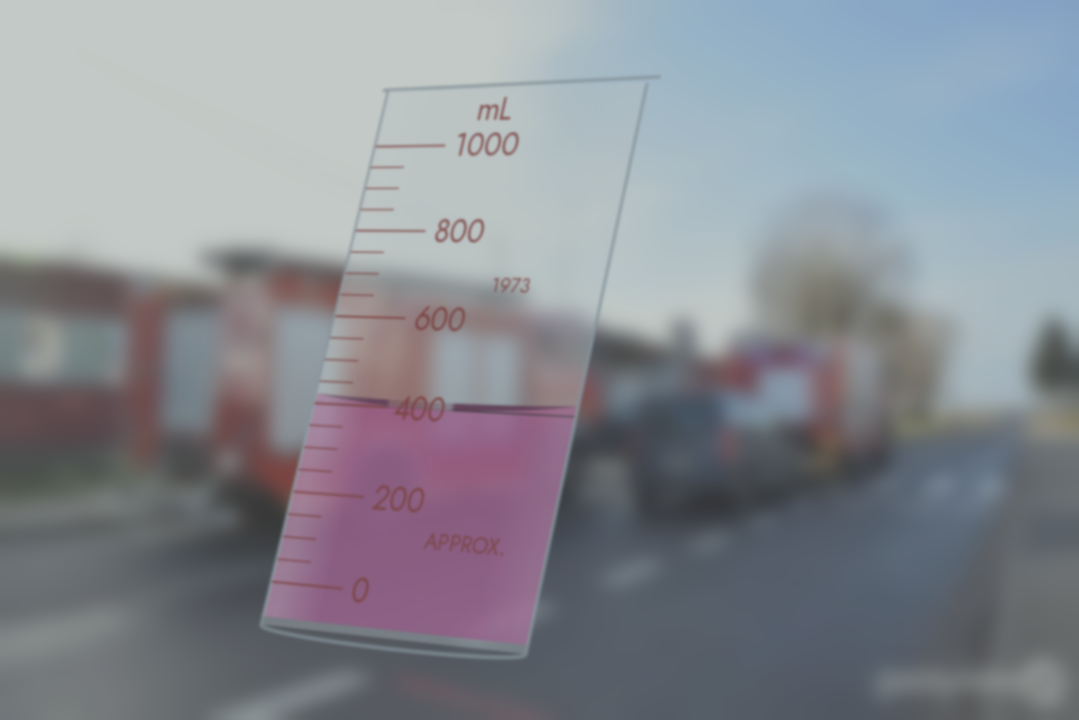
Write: 400 mL
